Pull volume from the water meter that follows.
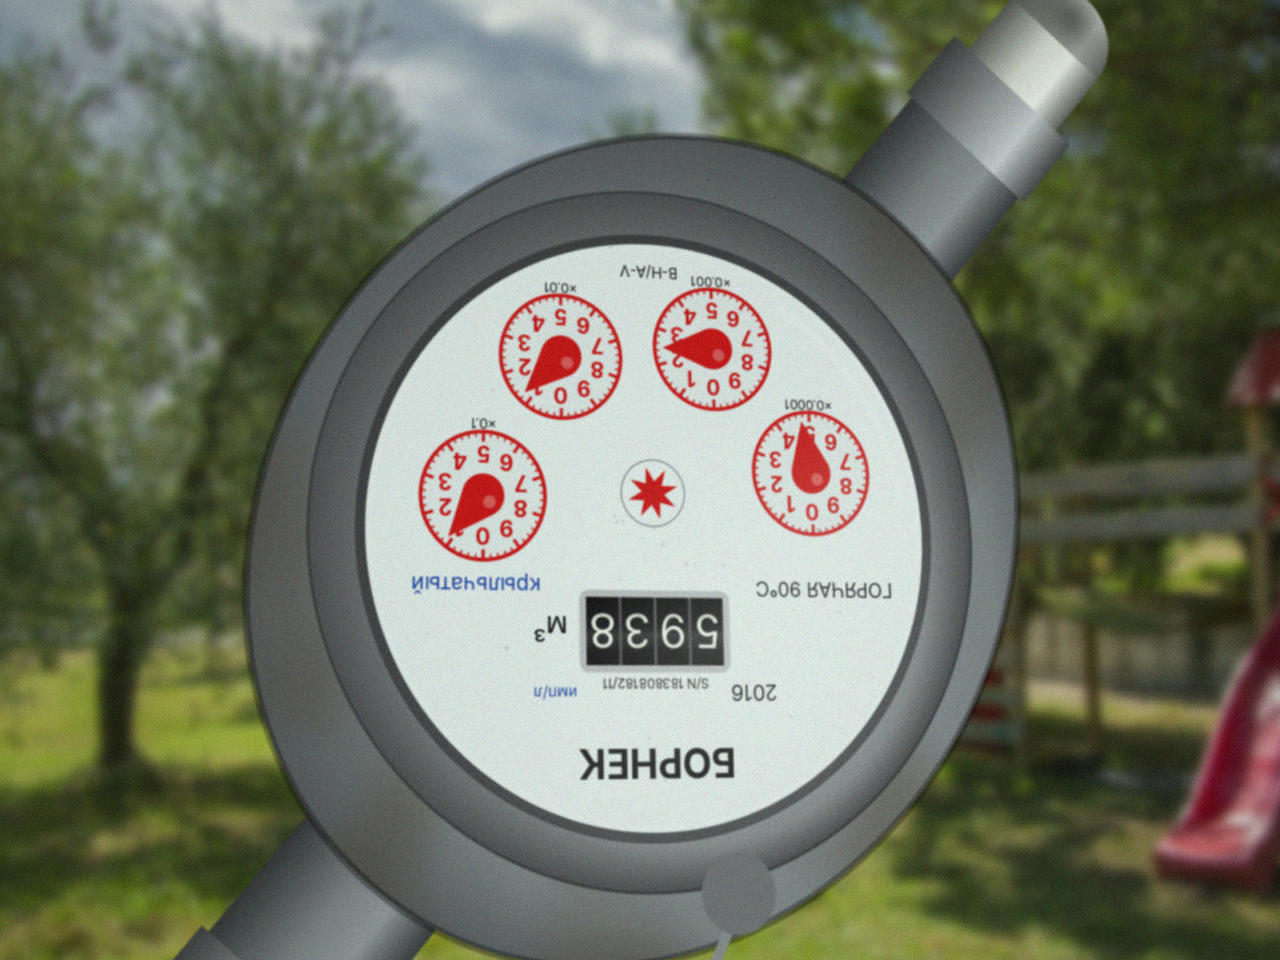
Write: 5938.1124 m³
